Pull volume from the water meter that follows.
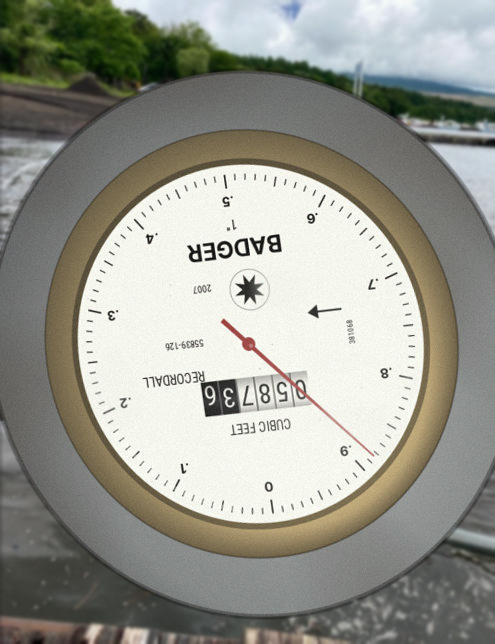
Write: 58735.88 ft³
